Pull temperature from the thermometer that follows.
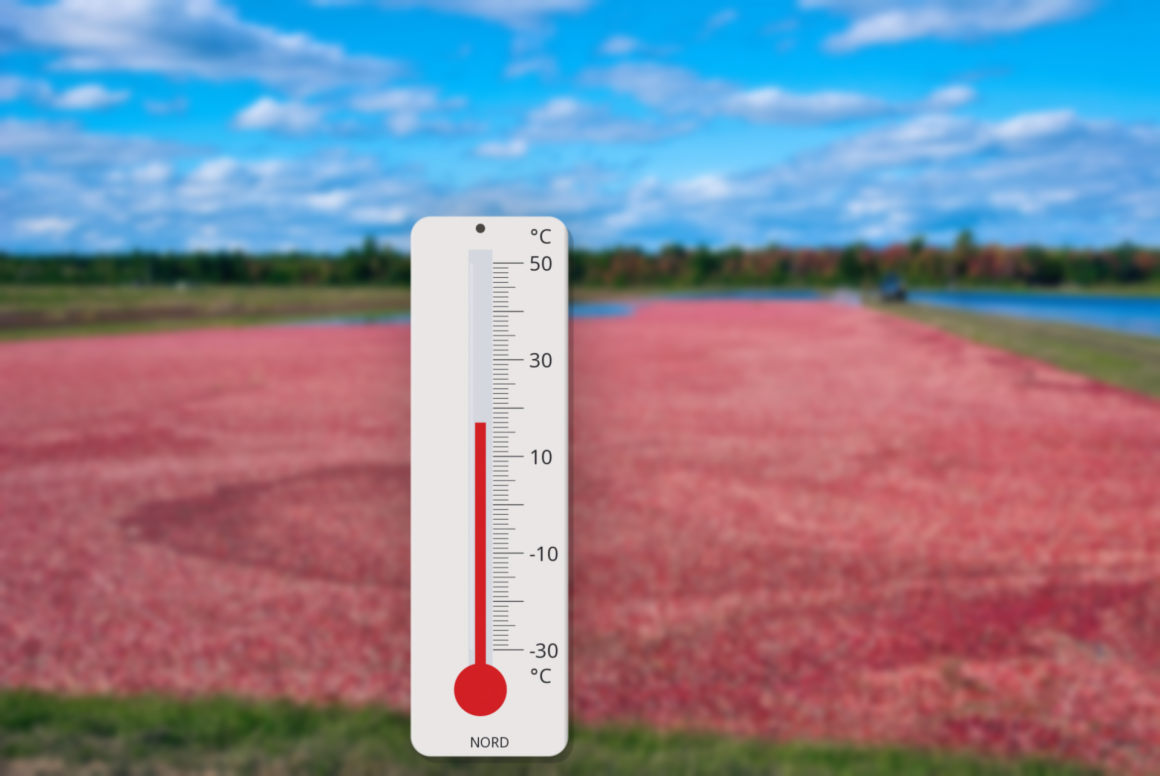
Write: 17 °C
